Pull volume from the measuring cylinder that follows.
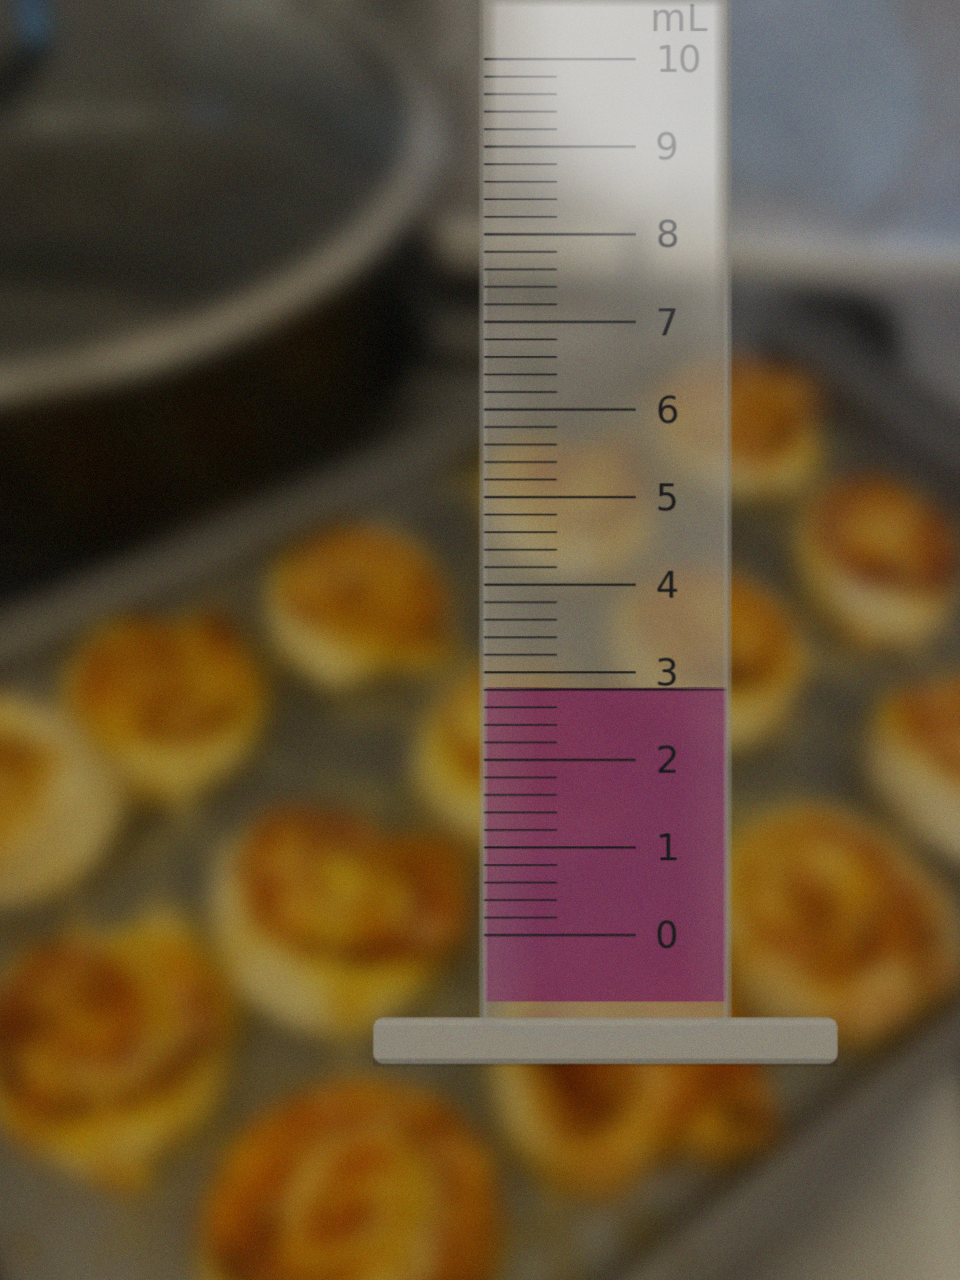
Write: 2.8 mL
